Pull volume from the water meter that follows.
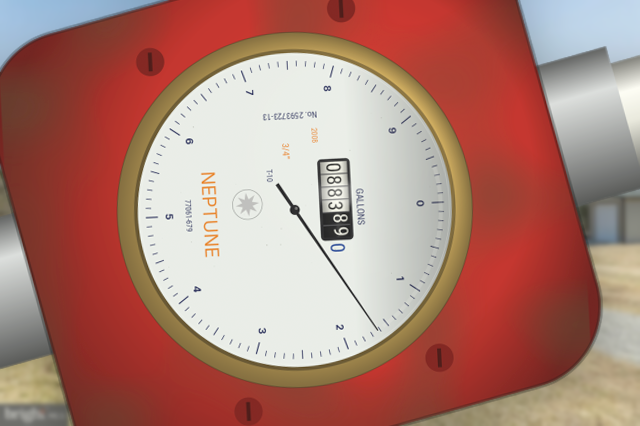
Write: 883891.6 gal
